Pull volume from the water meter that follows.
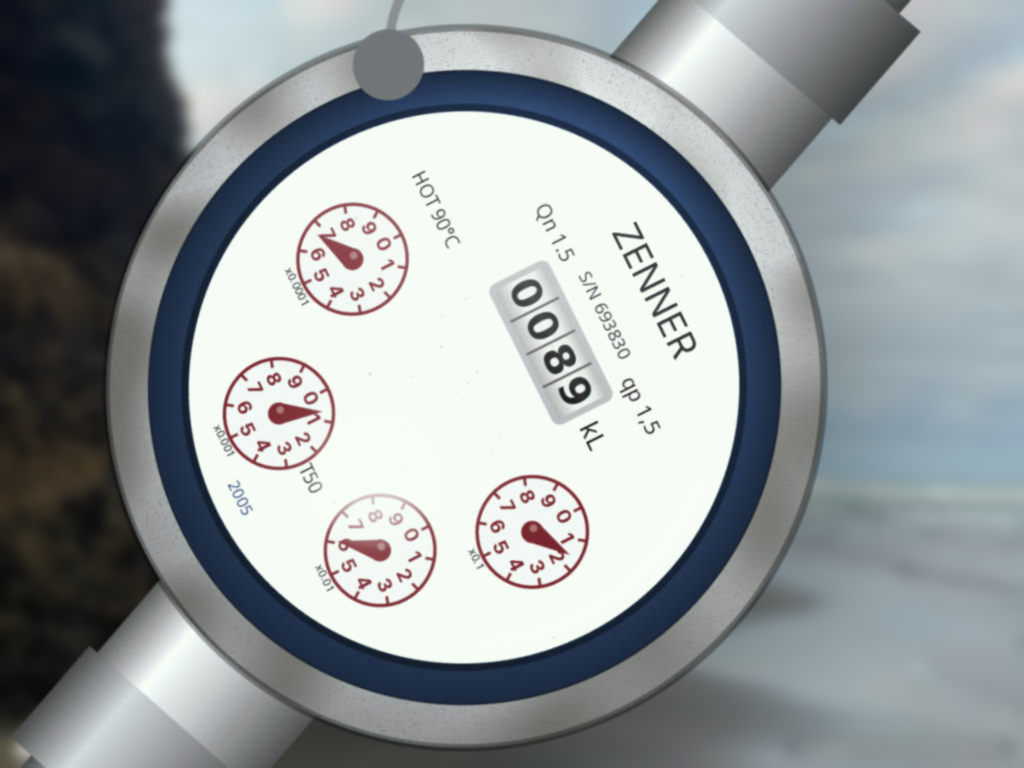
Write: 89.1606 kL
